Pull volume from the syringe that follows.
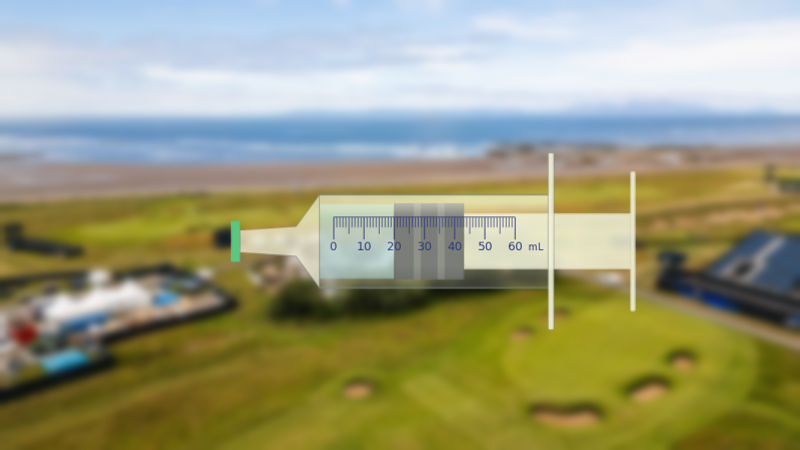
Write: 20 mL
